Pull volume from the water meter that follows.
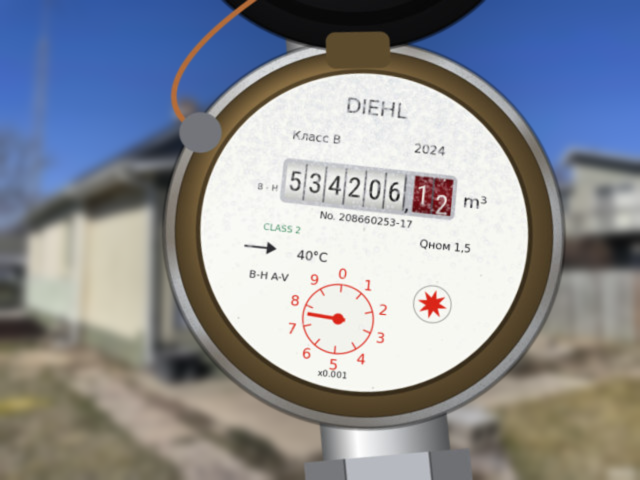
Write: 534206.117 m³
